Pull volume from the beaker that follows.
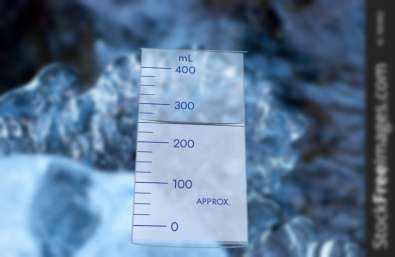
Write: 250 mL
